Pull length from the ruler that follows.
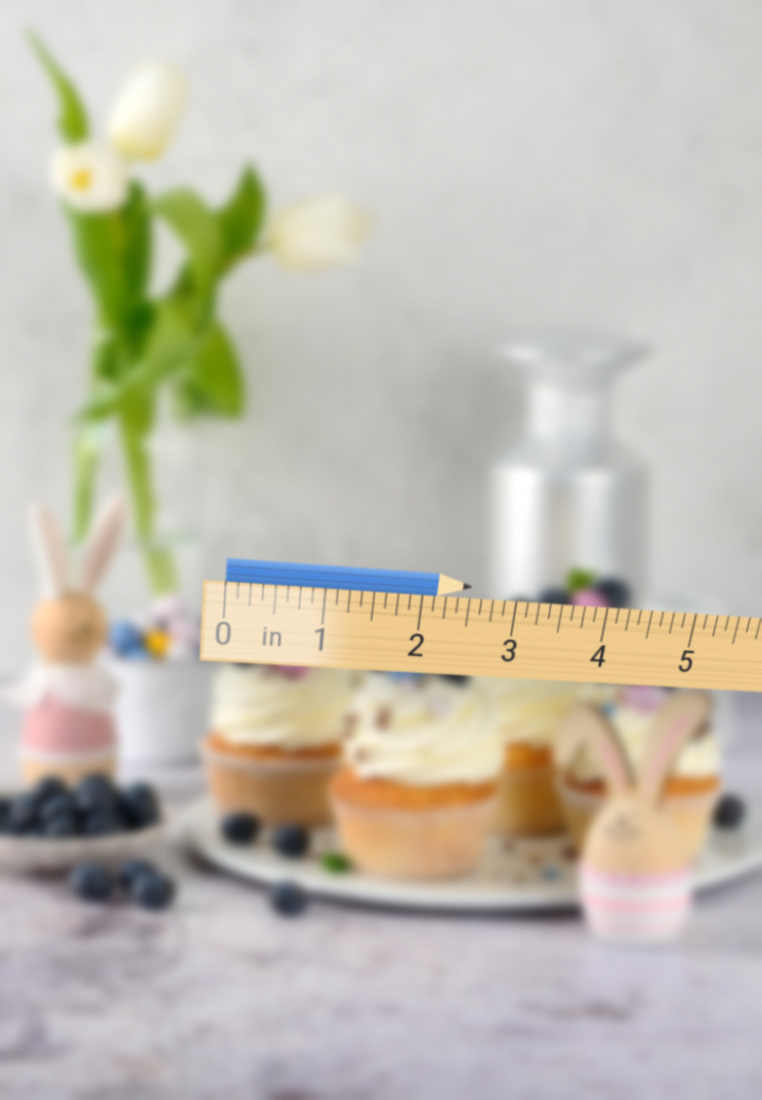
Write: 2.5 in
